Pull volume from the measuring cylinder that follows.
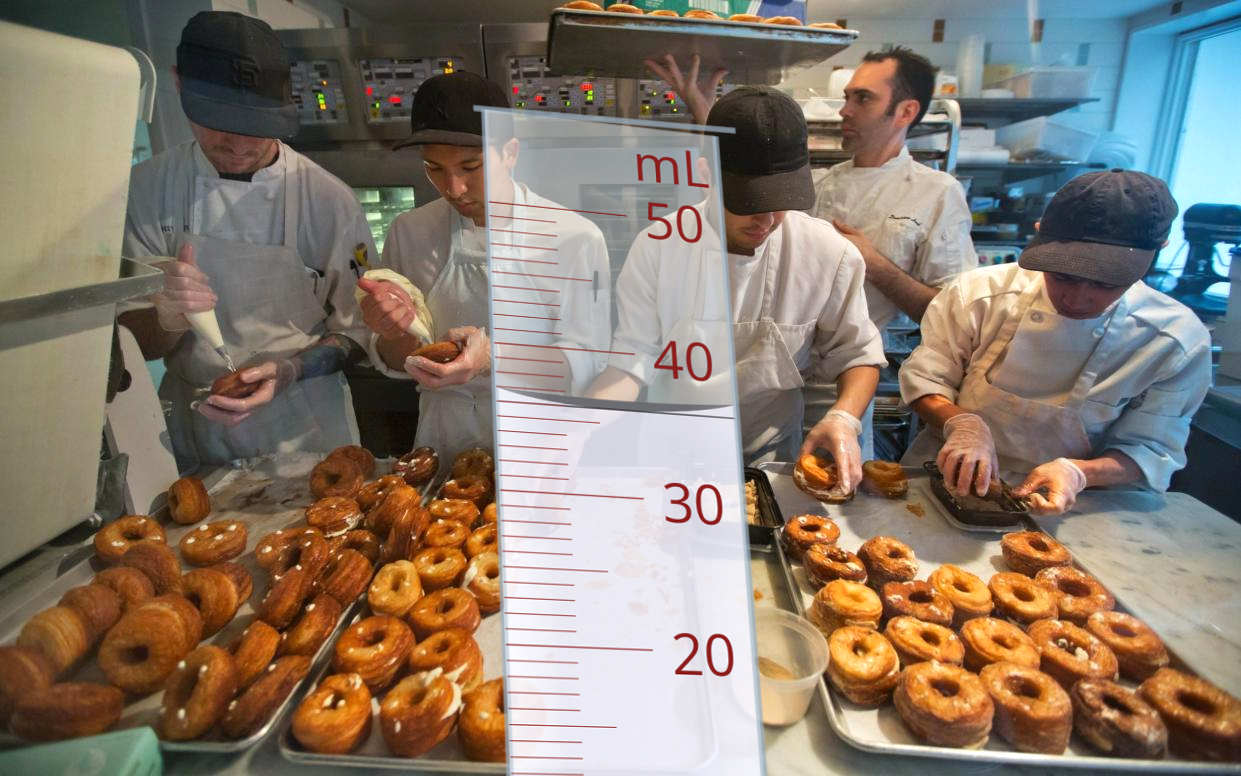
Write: 36 mL
